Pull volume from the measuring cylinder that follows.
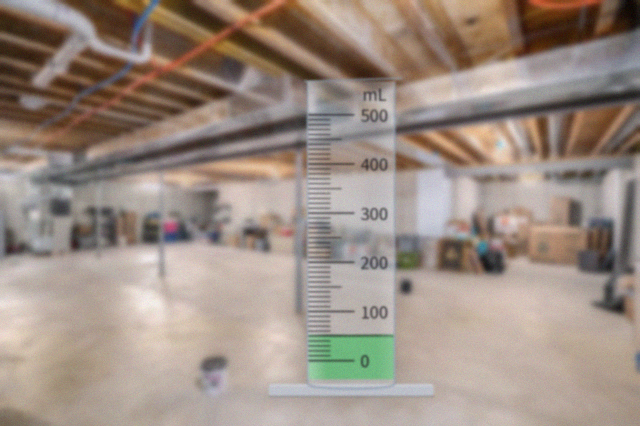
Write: 50 mL
